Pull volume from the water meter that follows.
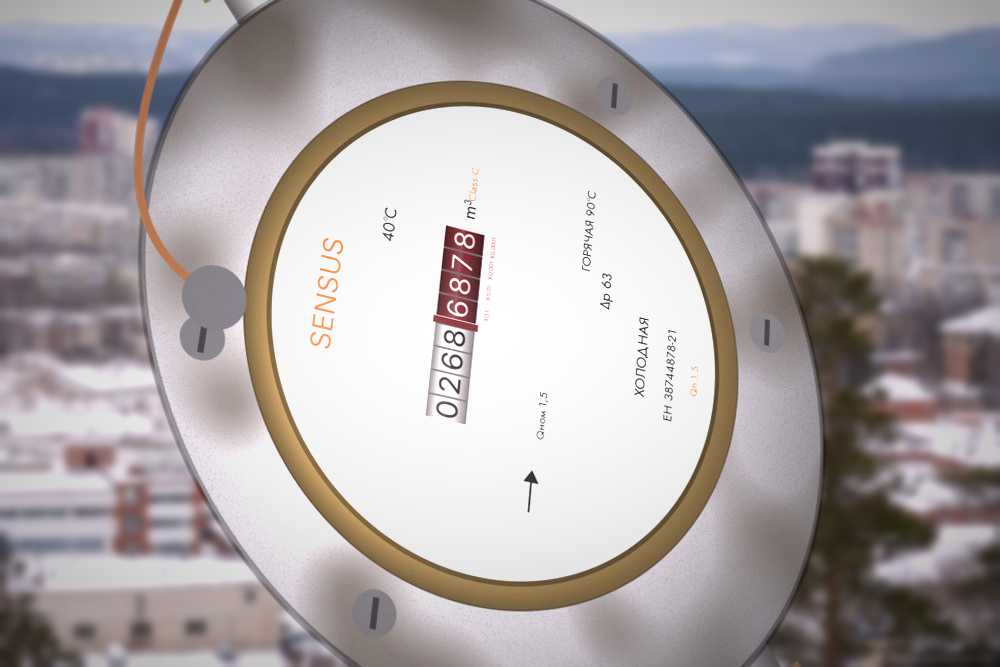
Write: 268.6878 m³
